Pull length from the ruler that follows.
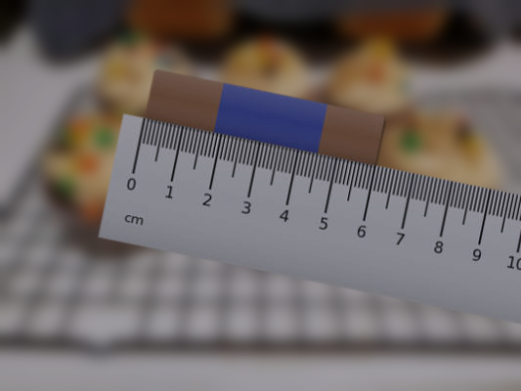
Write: 6 cm
